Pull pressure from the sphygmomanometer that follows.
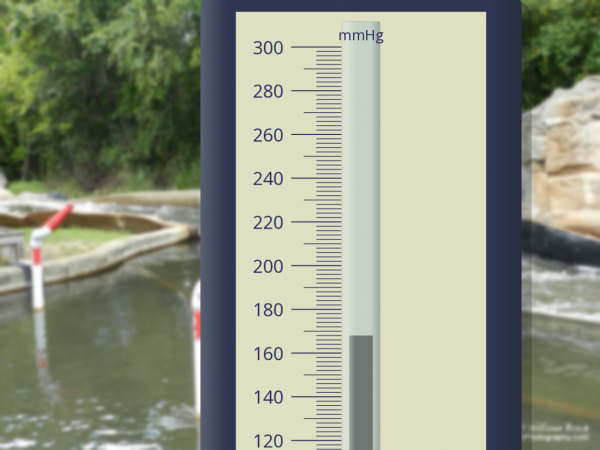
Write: 168 mmHg
